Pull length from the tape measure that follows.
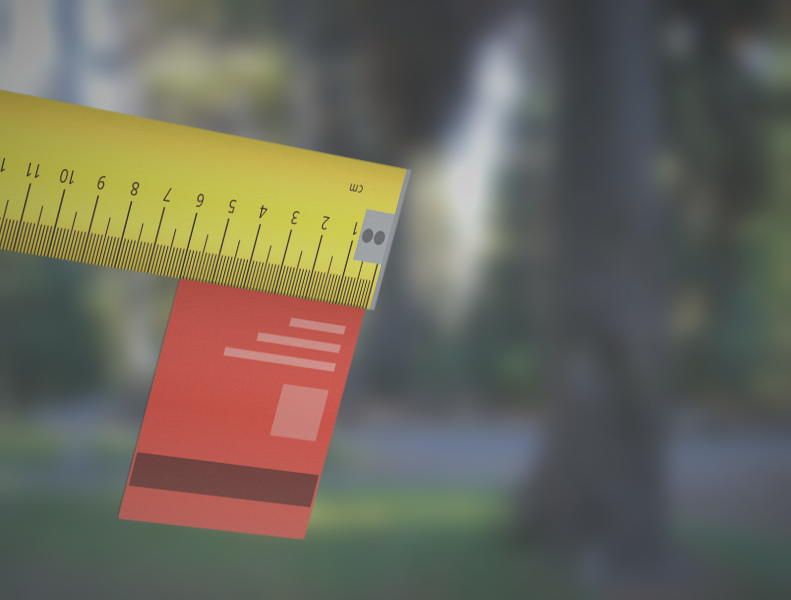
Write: 6 cm
